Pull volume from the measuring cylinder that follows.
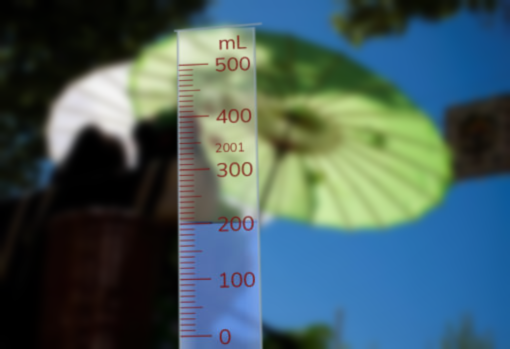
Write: 200 mL
